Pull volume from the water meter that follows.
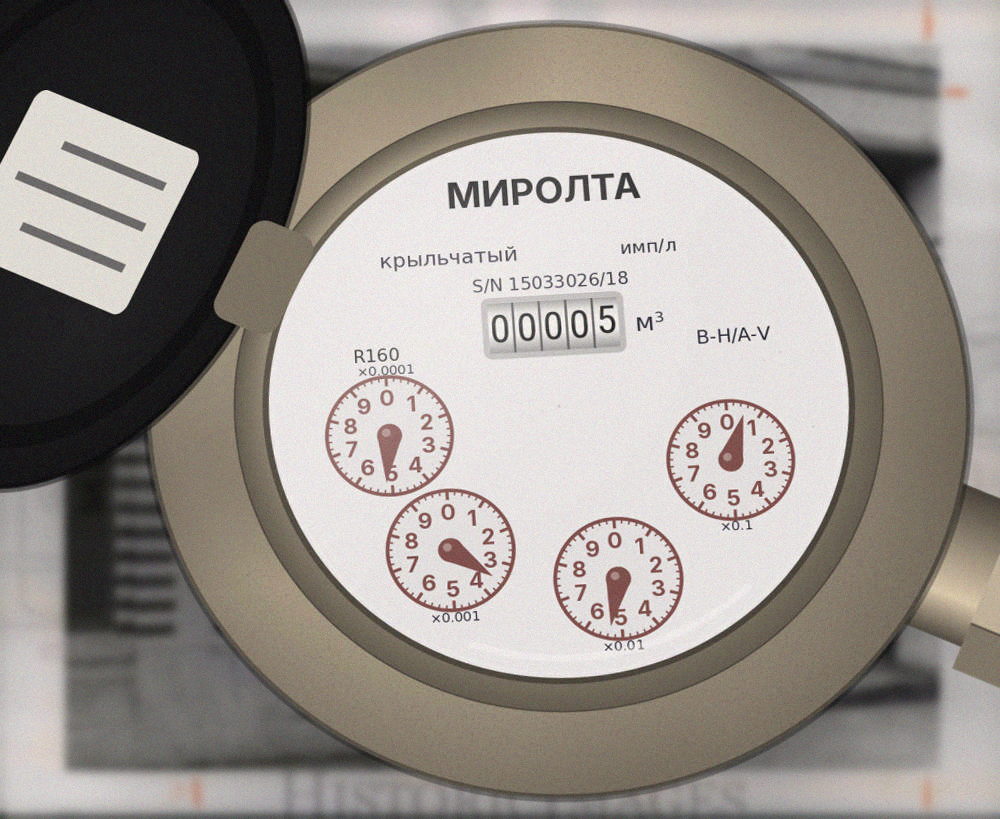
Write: 5.0535 m³
